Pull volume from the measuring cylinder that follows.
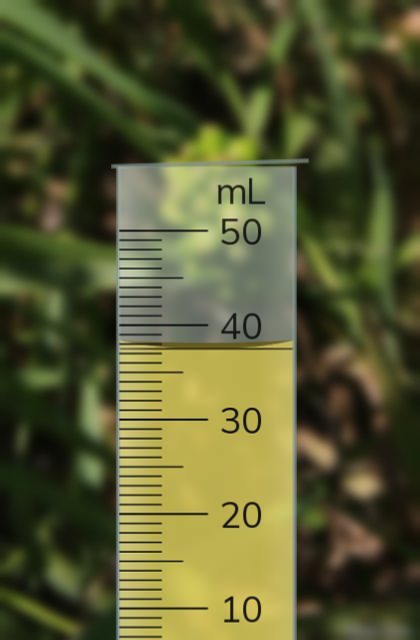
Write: 37.5 mL
